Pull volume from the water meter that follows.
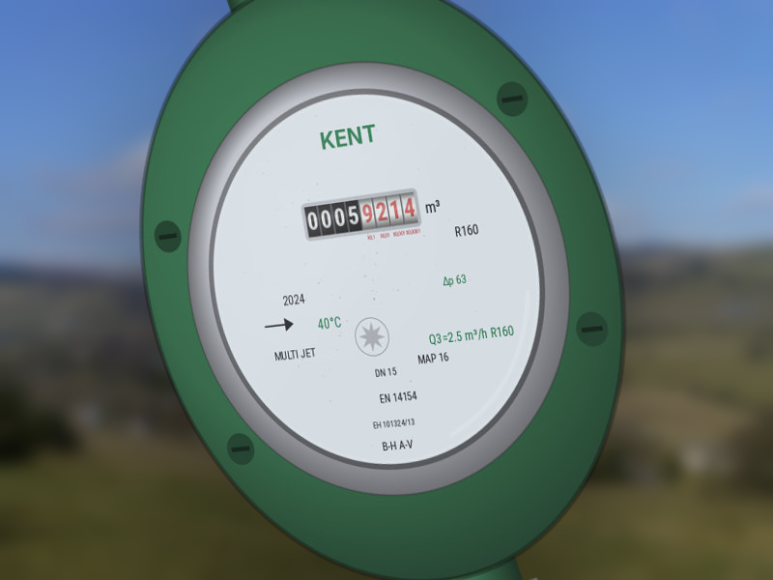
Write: 5.9214 m³
